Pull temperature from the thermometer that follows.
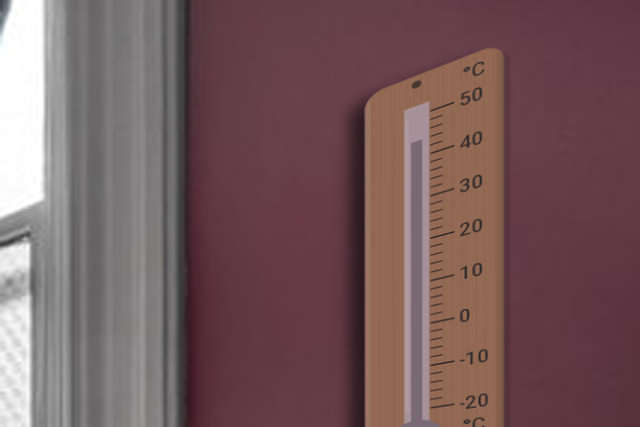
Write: 44 °C
